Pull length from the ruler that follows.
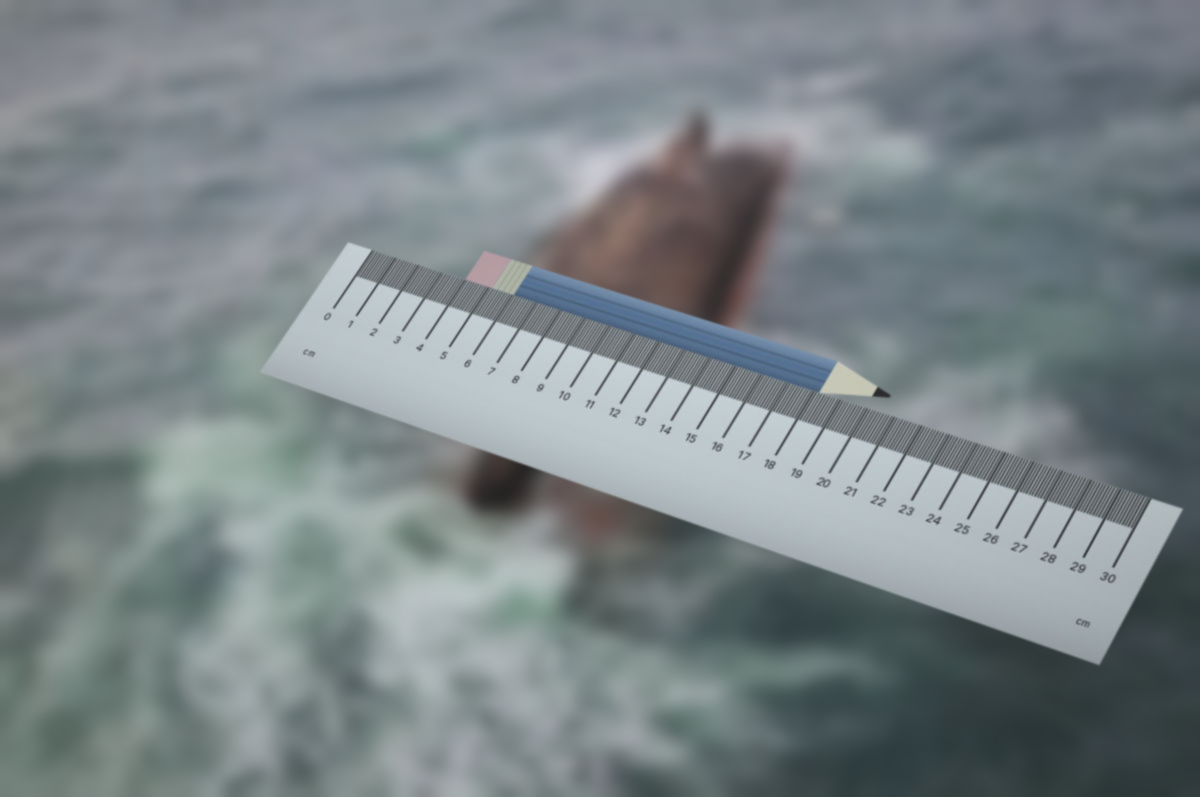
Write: 16.5 cm
